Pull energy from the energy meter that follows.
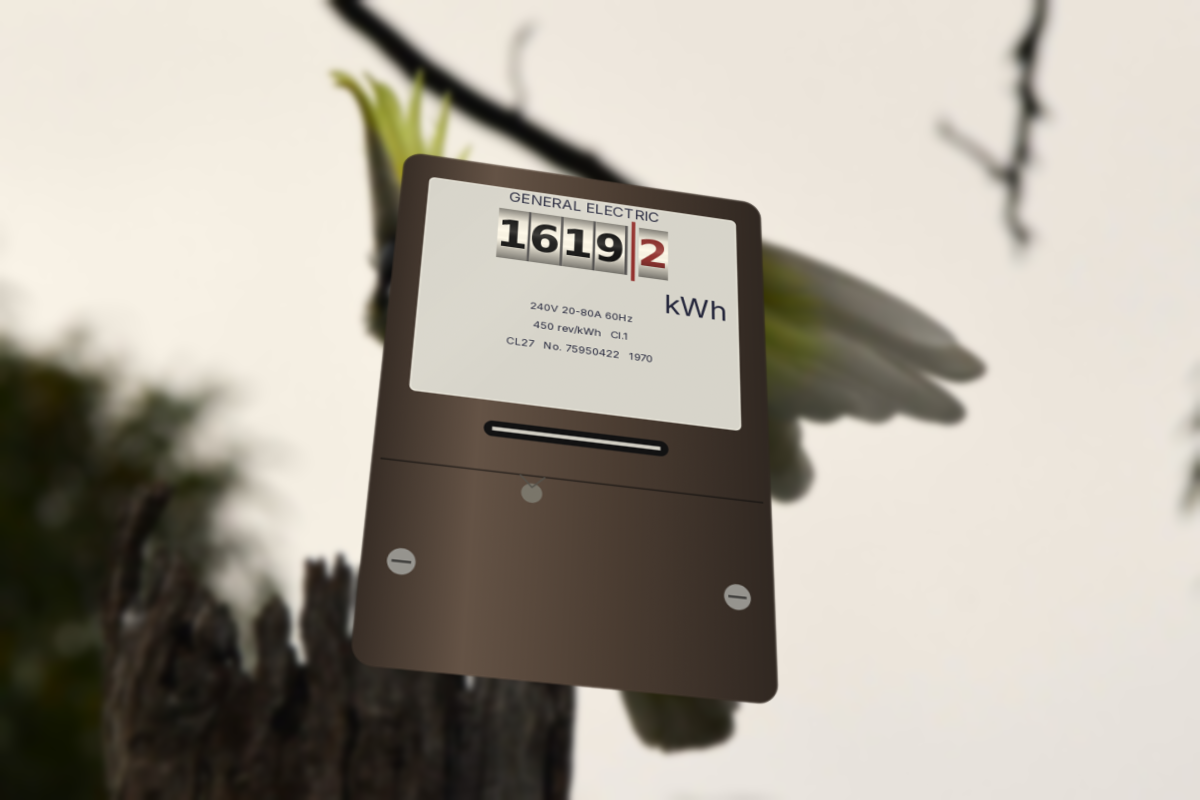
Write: 1619.2 kWh
